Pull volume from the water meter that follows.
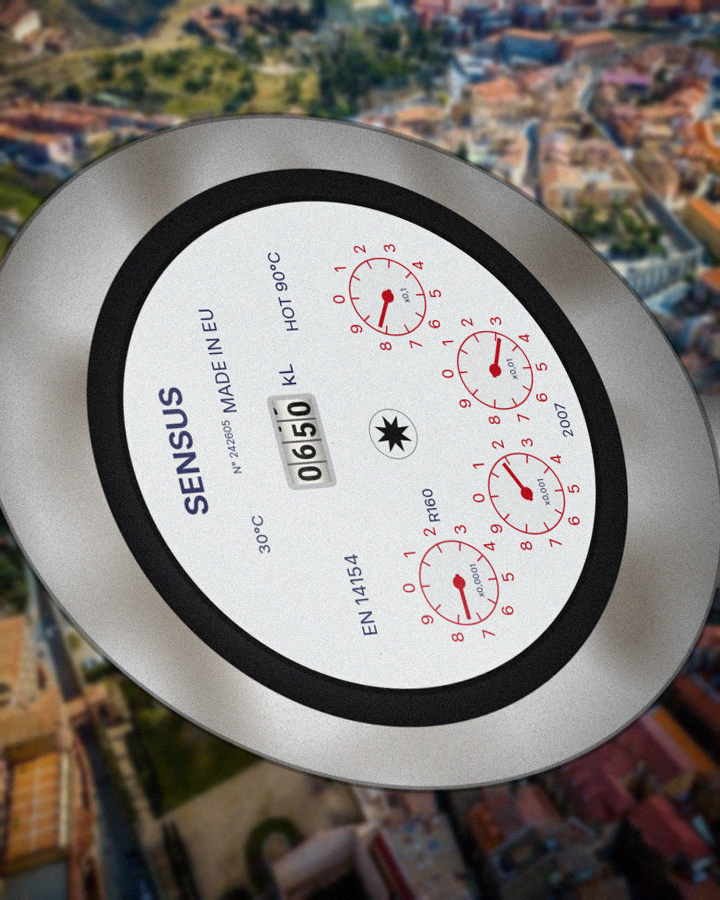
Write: 649.8317 kL
